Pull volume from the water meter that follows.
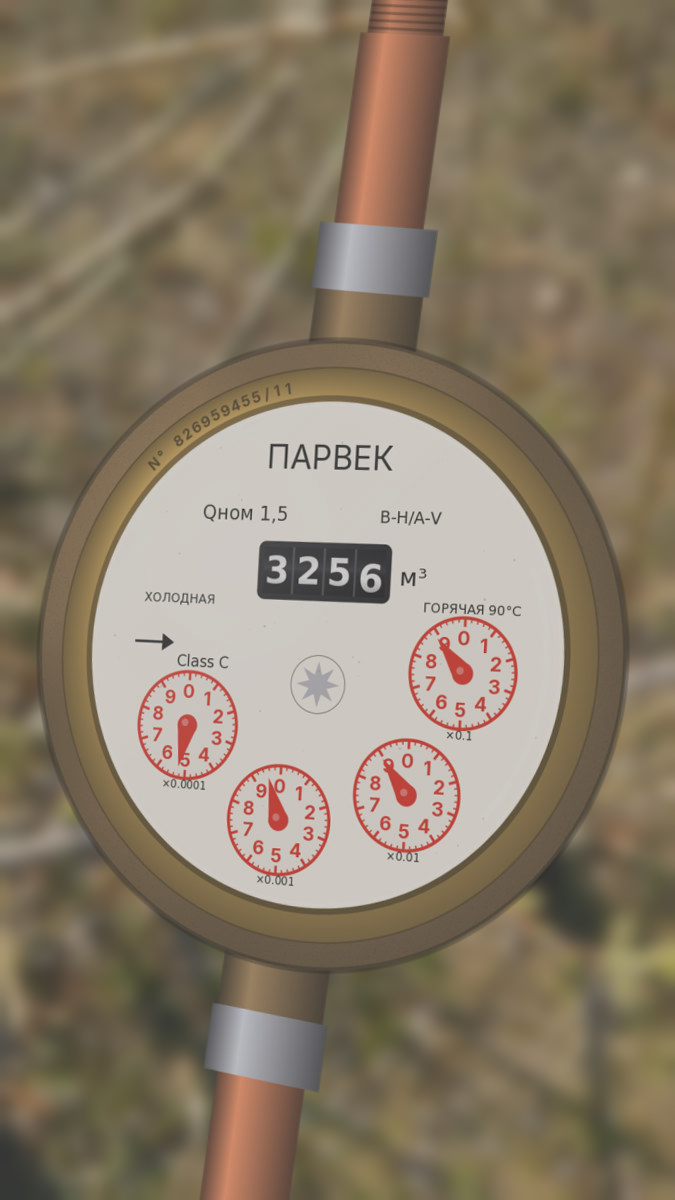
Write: 3255.8895 m³
